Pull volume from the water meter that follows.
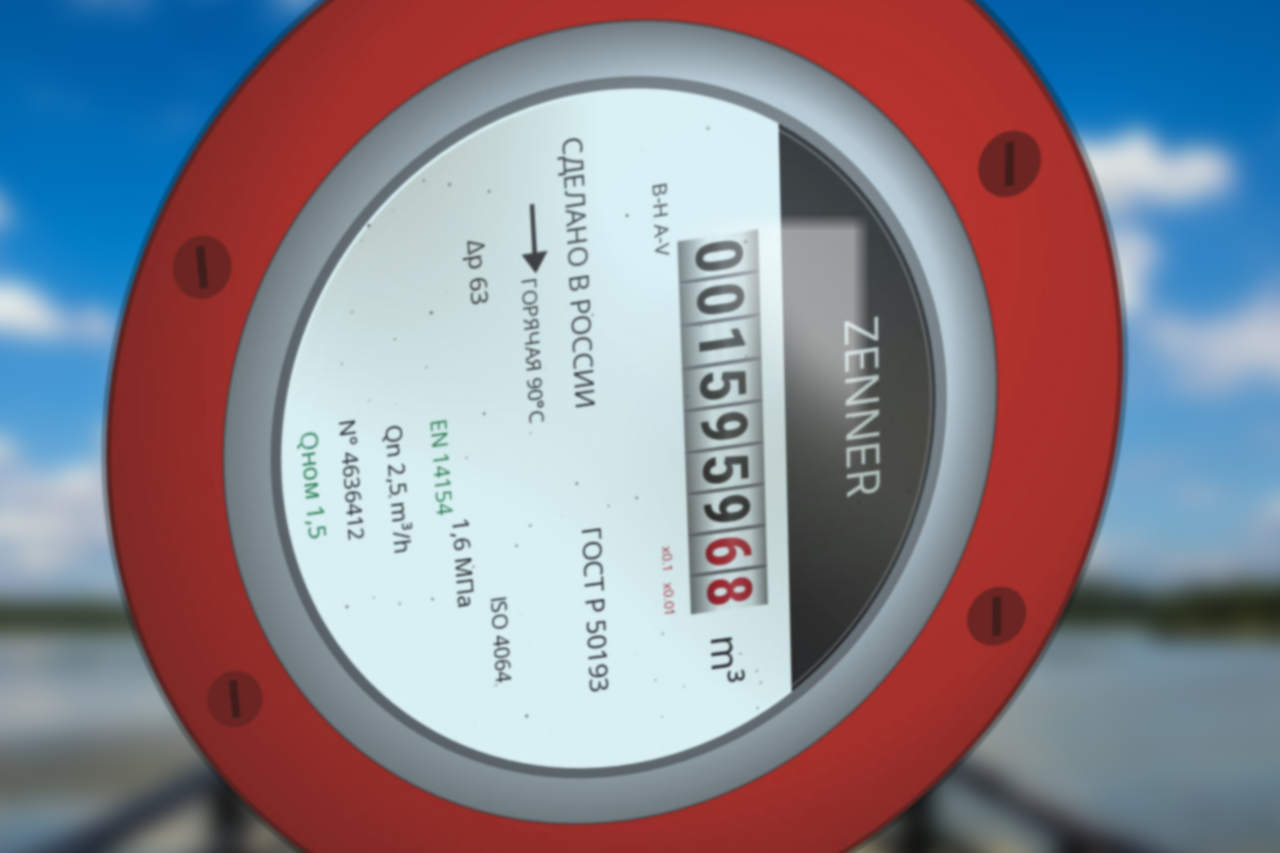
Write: 15959.68 m³
